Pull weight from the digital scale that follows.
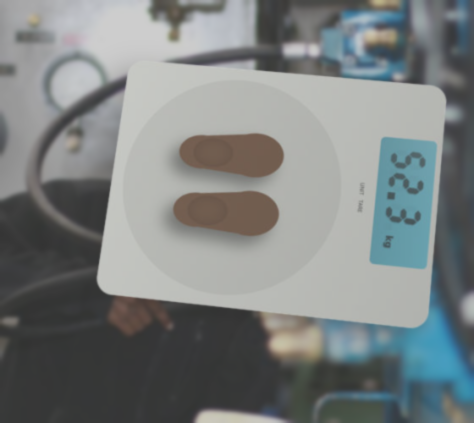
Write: 52.3 kg
